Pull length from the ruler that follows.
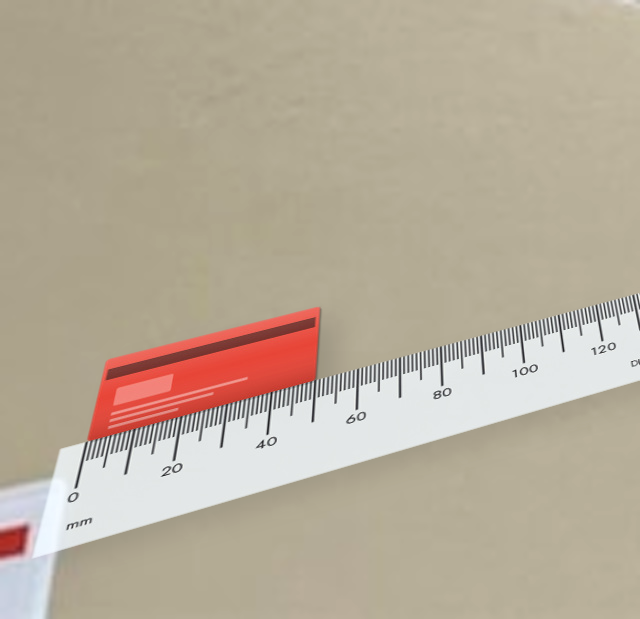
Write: 50 mm
